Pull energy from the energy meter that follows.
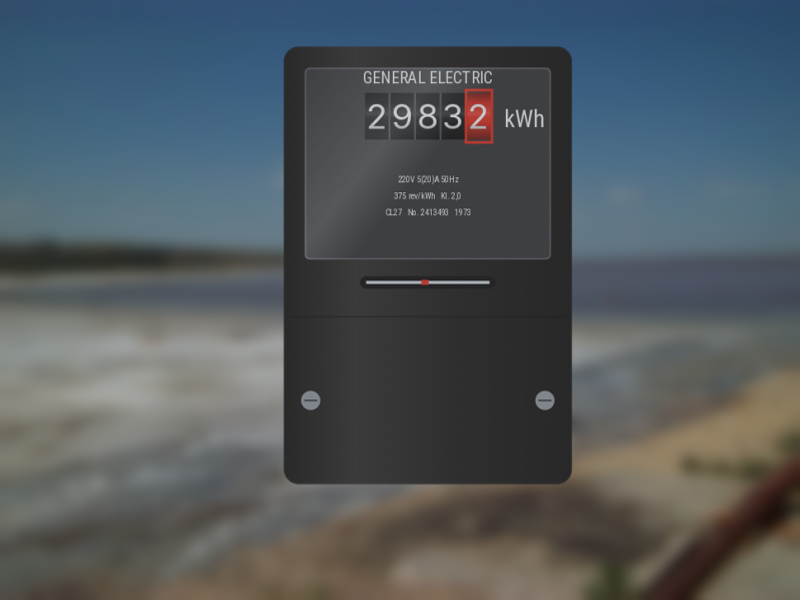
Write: 2983.2 kWh
